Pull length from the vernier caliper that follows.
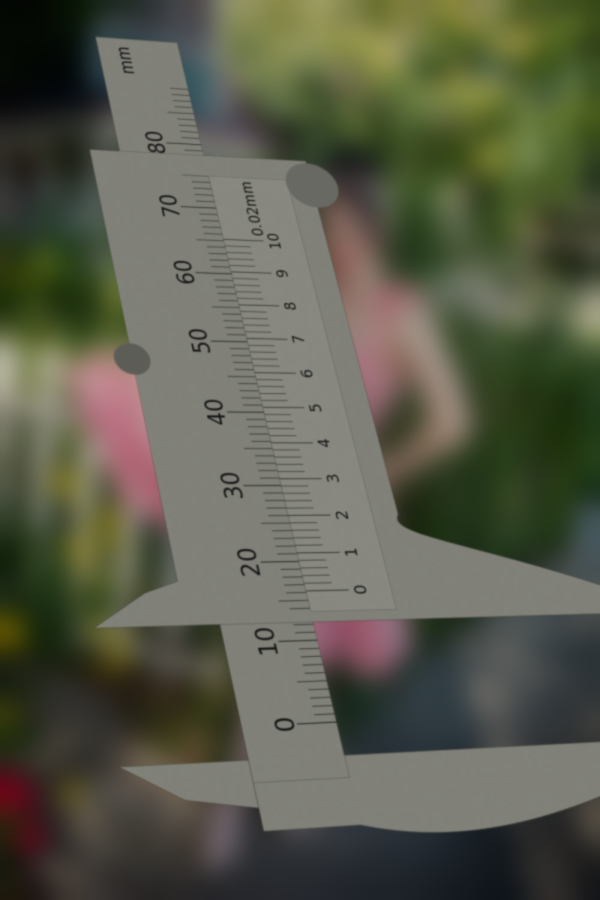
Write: 16.2 mm
